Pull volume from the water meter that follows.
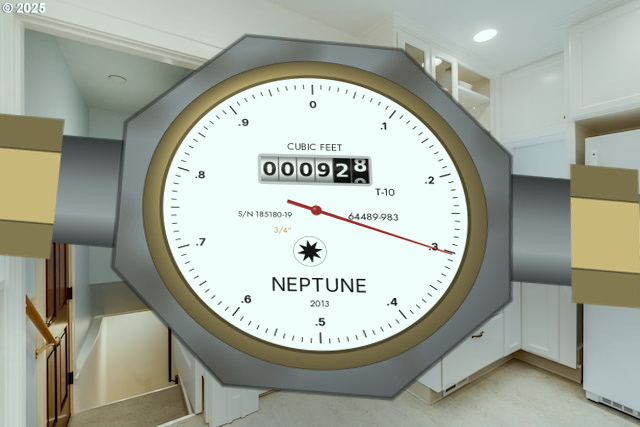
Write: 928.30 ft³
